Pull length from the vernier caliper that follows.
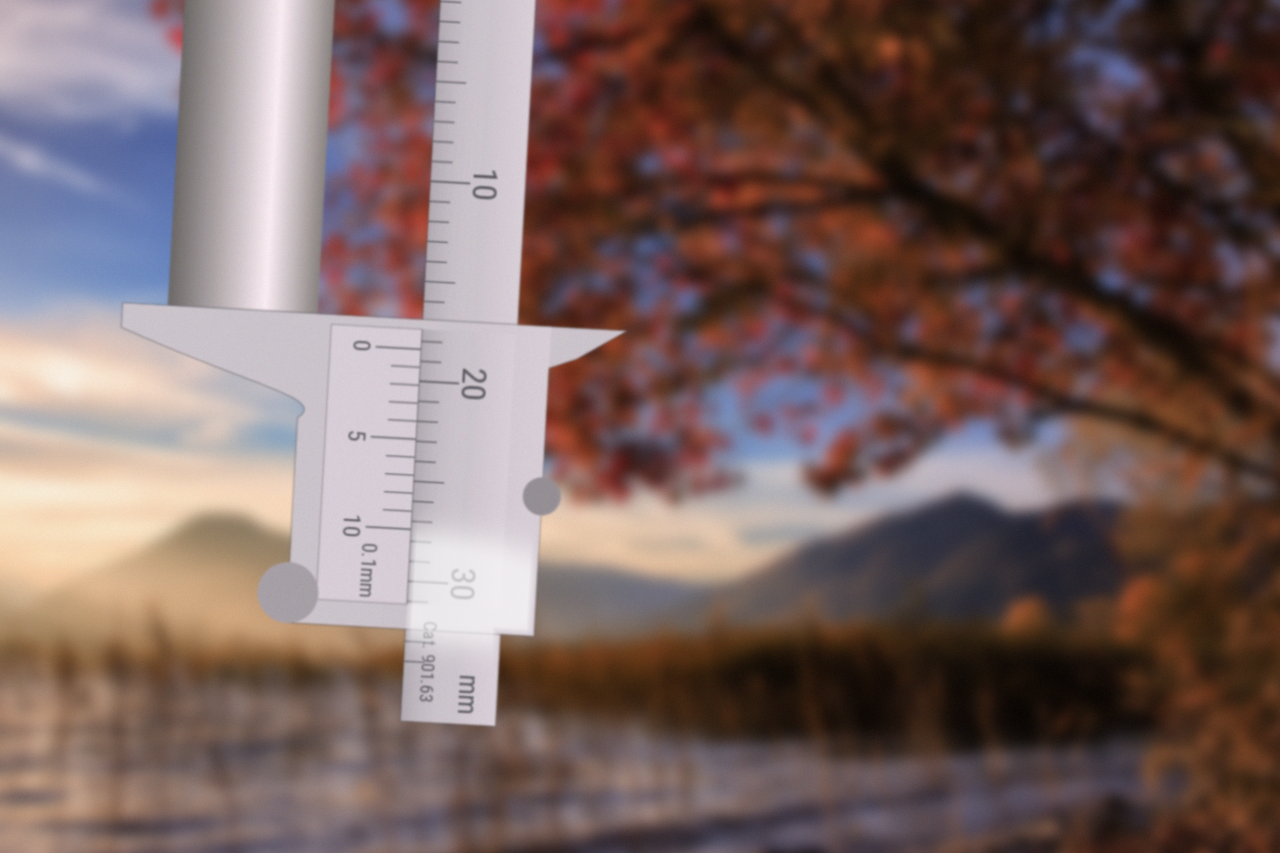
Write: 18.4 mm
